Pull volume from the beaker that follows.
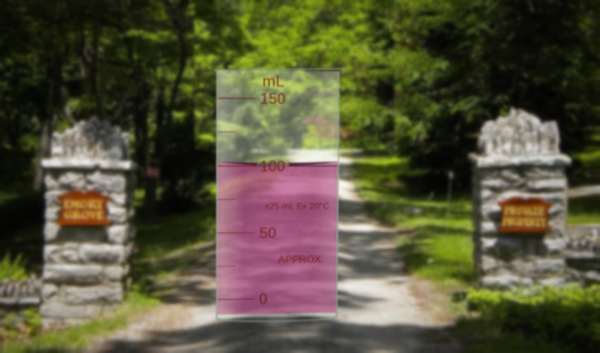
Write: 100 mL
